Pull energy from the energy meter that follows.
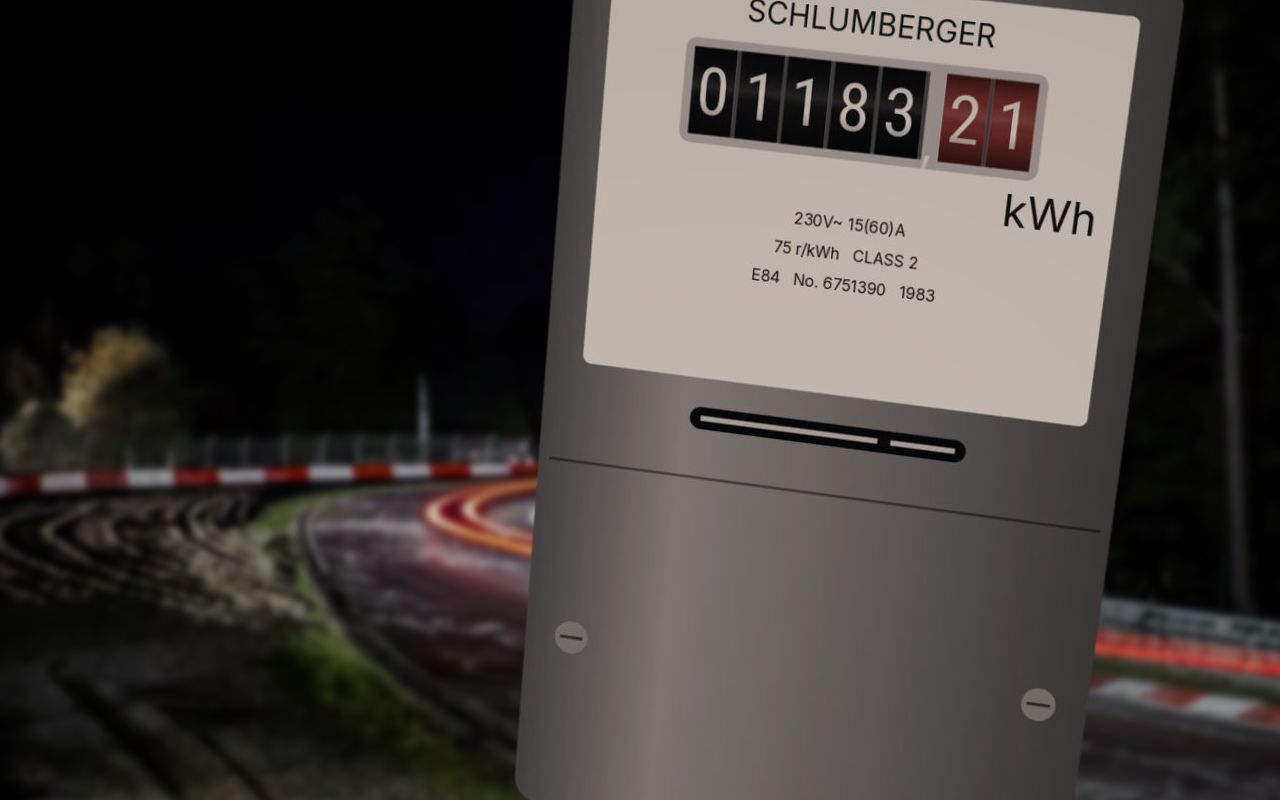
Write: 1183.21 kWh
